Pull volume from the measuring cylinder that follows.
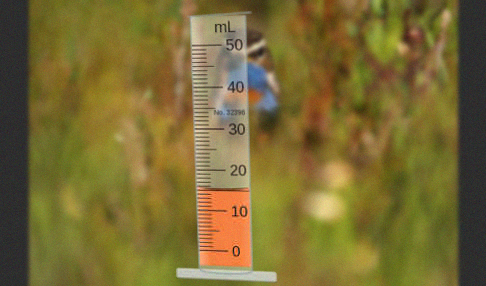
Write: 15 mL
